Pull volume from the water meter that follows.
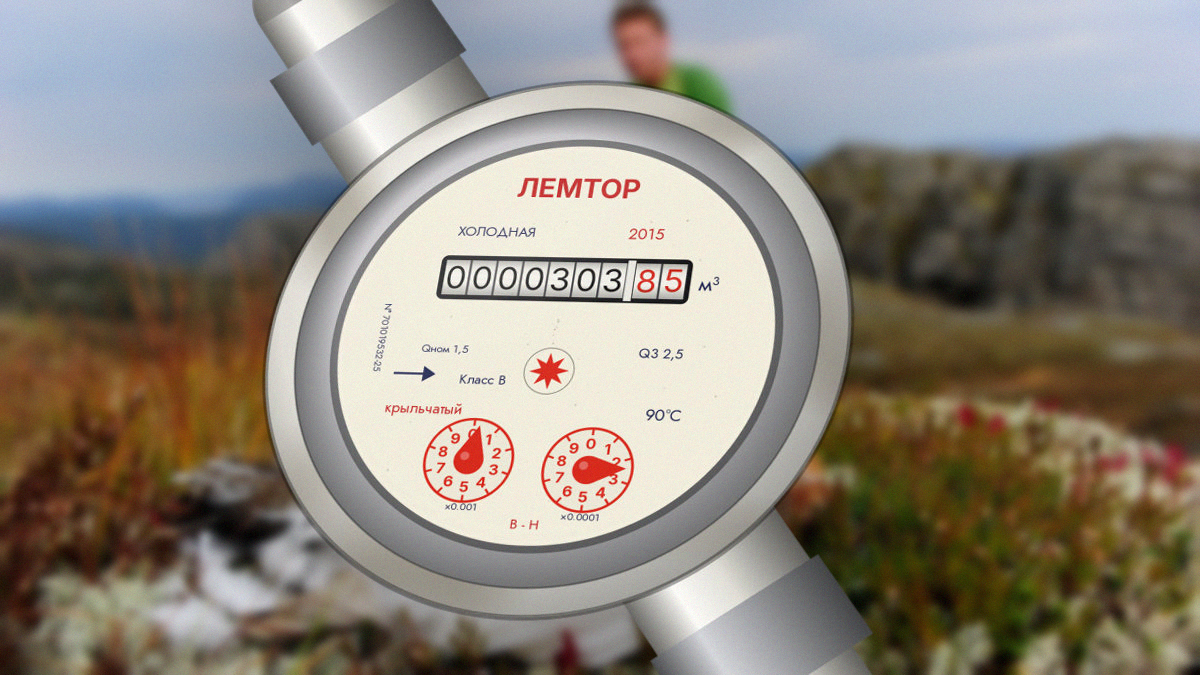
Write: 303.8502 m³
